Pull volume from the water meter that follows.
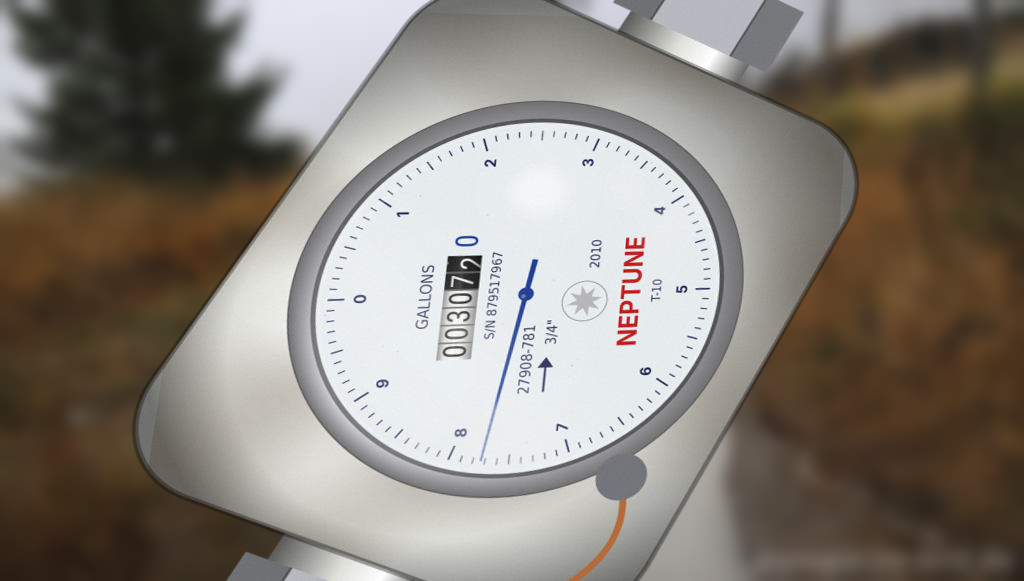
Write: 30717.7 gal
